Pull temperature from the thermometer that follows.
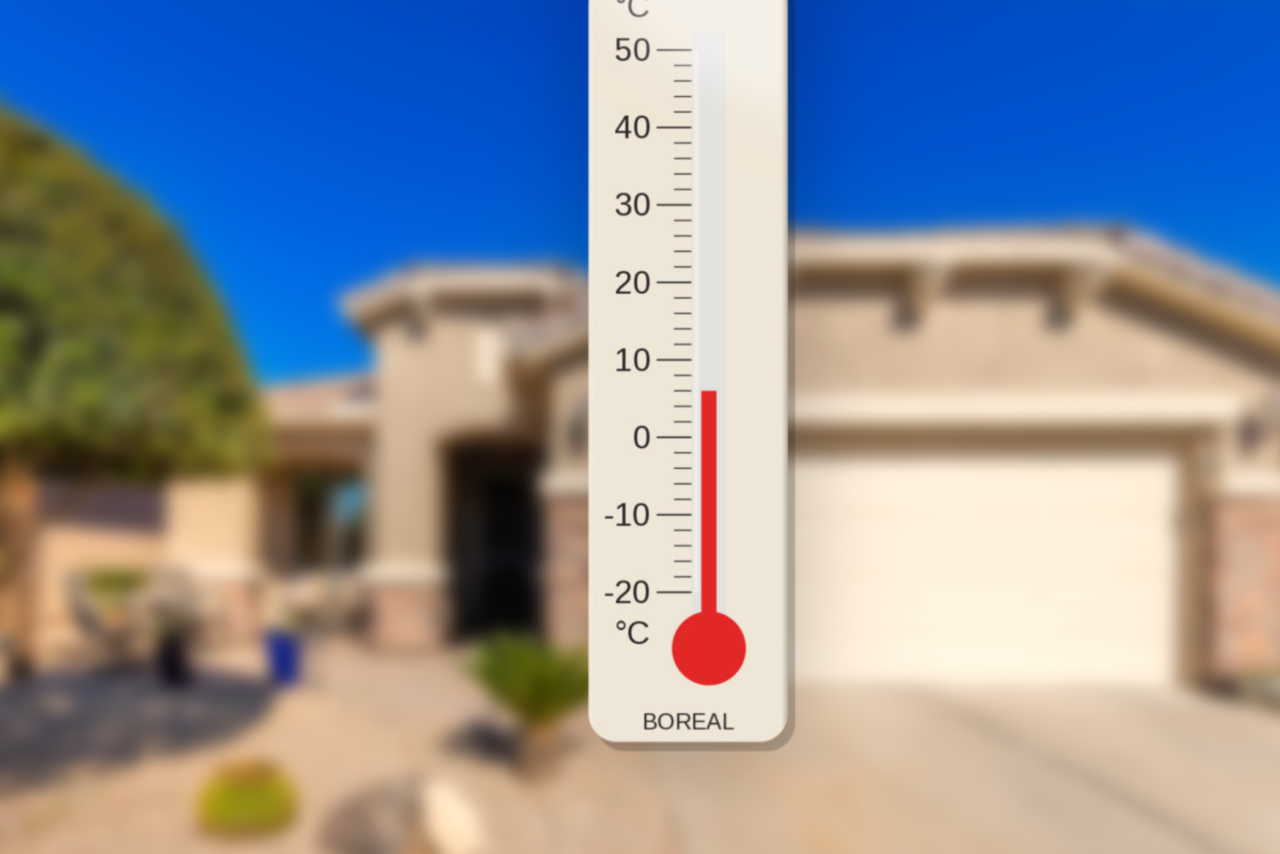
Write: 6 °C
